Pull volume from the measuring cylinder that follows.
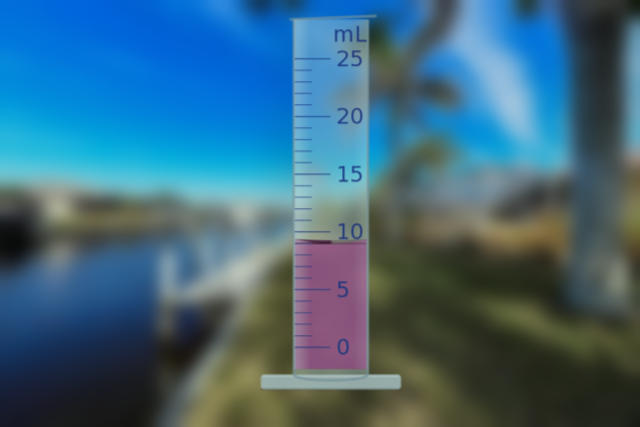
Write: 9 mL
